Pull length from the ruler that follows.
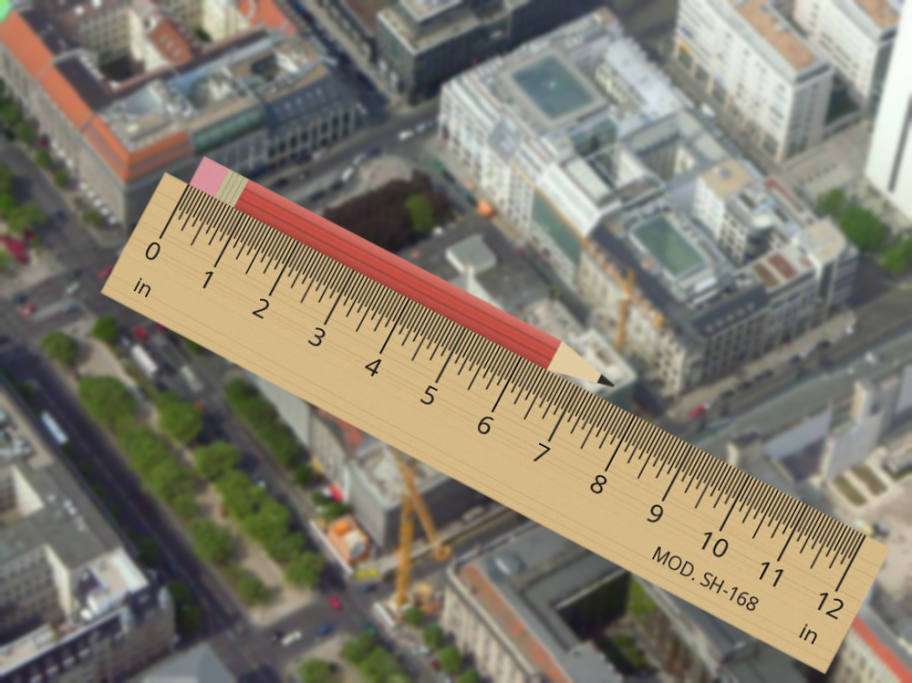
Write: 7.5 in
